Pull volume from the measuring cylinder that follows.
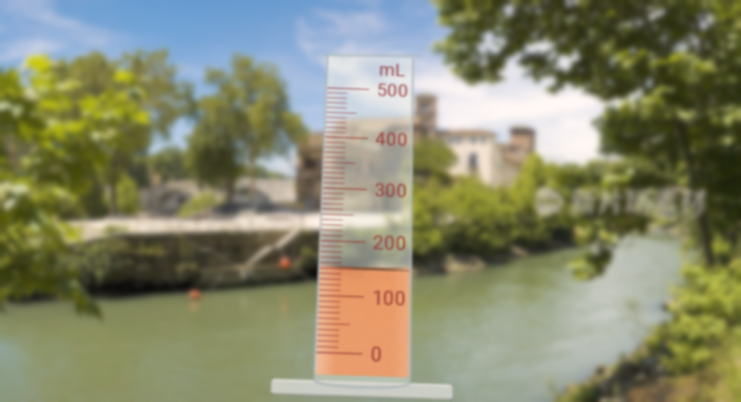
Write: 150 mL
